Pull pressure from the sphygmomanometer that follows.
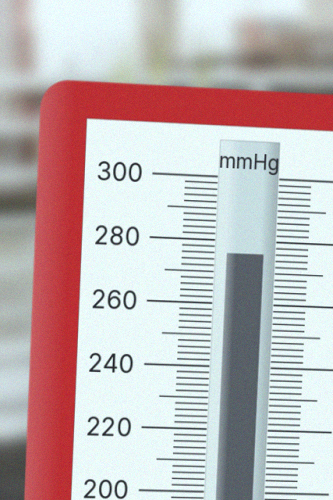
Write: 276 mmHg
